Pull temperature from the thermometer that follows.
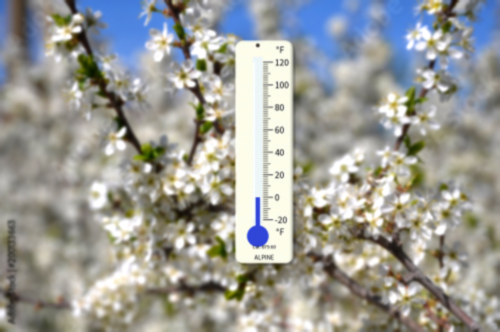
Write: 0 °F
